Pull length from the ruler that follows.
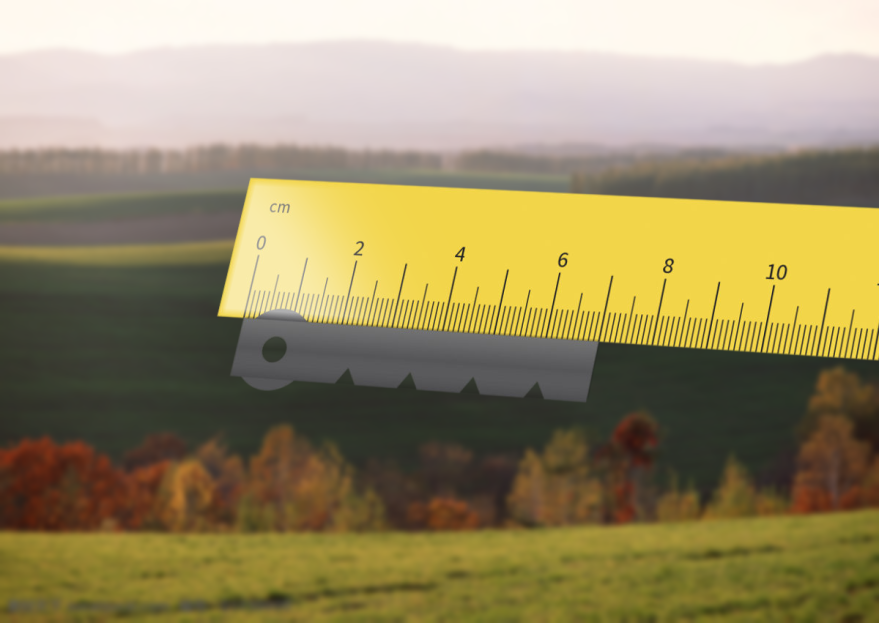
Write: 7 cm
